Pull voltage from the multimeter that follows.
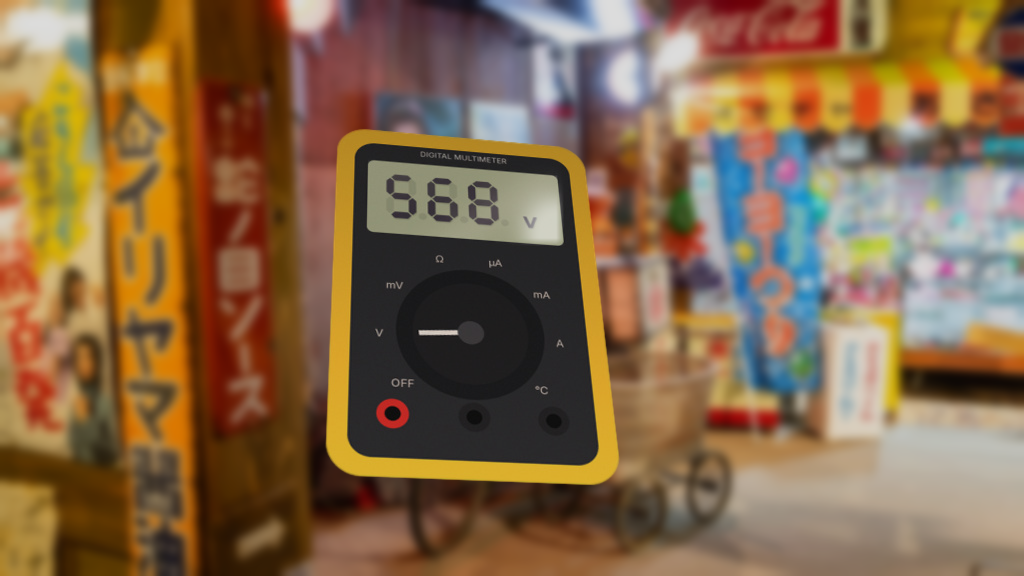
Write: 568 V
